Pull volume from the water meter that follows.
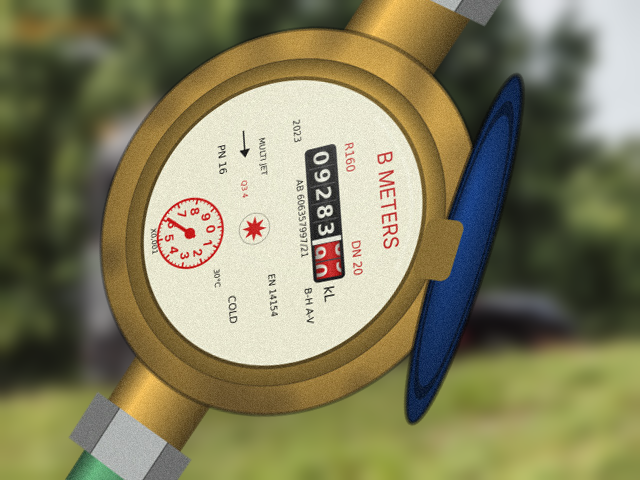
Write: 9283.896 kL
